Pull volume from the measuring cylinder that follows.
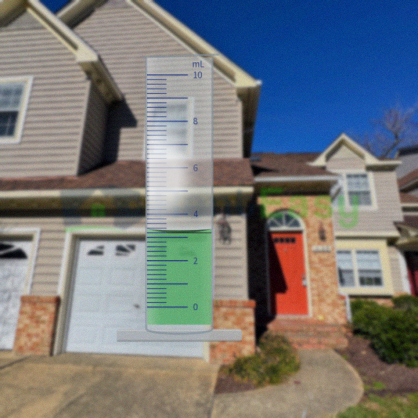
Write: 3.2 mL
